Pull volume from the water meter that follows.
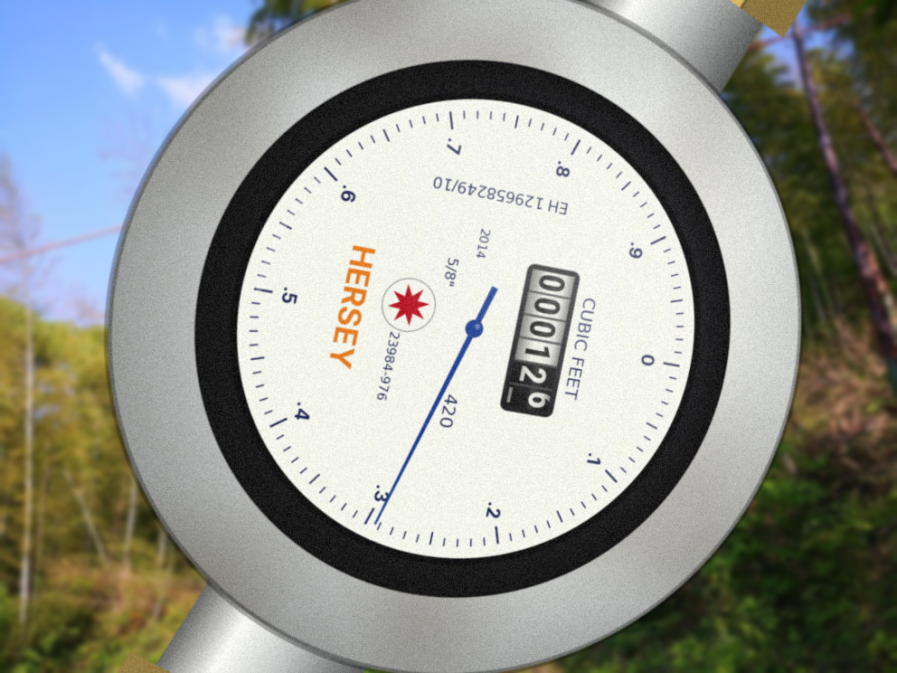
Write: 126.29 ft³
